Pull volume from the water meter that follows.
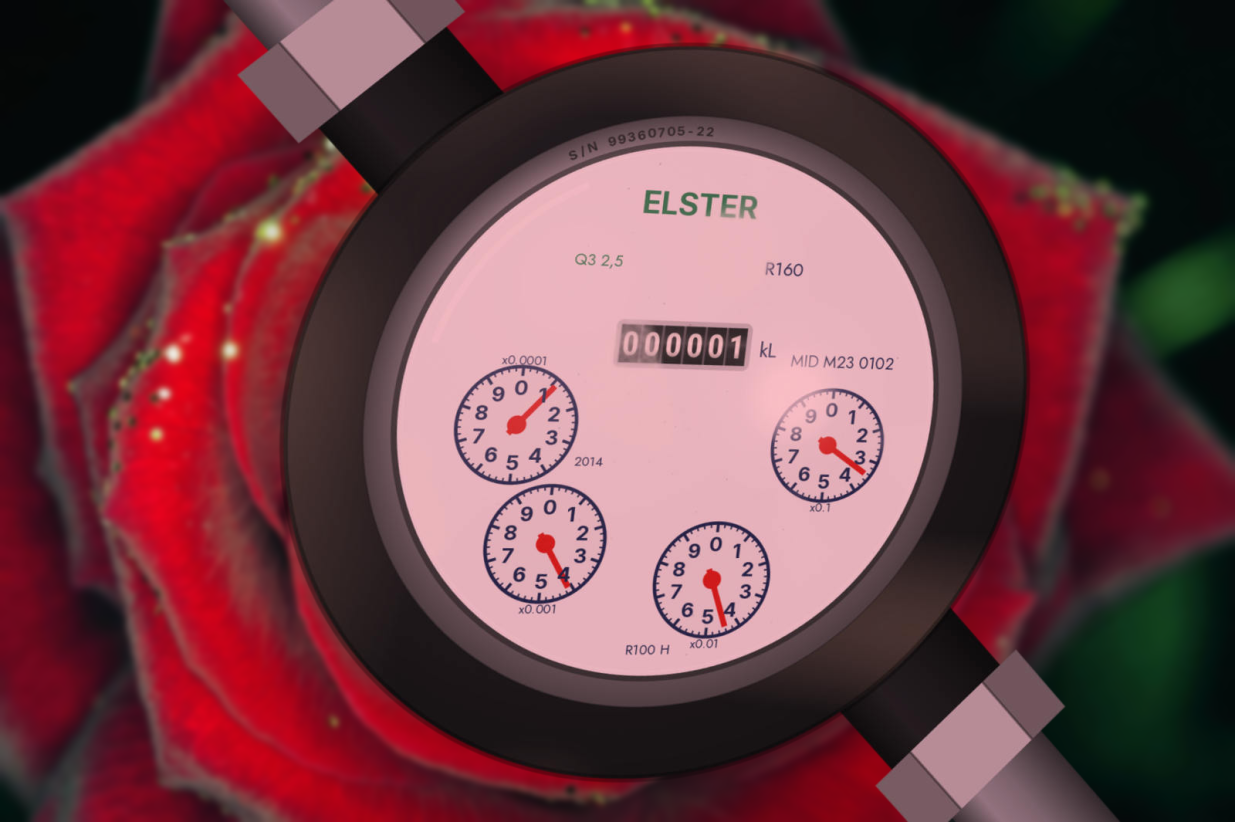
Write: 1.3441 kL
